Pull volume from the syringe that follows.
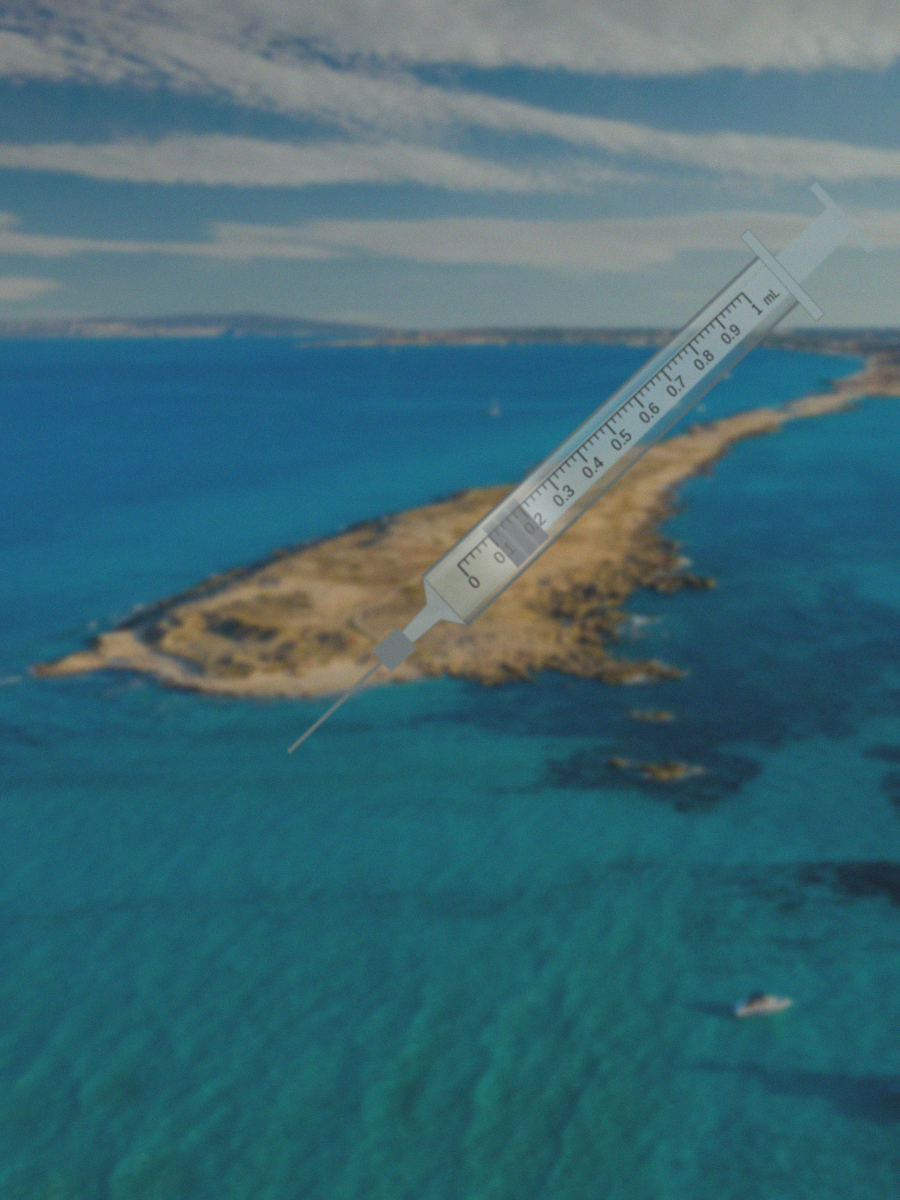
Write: 0.1 mL
